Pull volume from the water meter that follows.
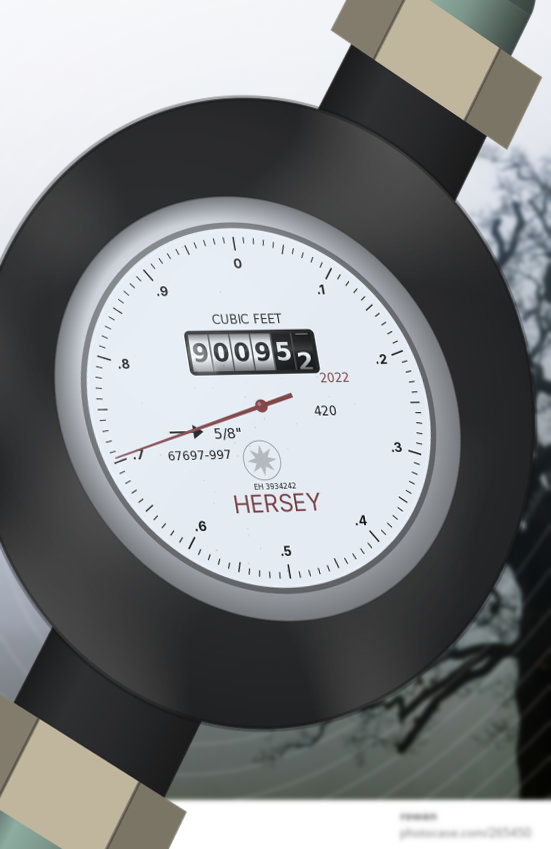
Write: 900951.70 ft³
